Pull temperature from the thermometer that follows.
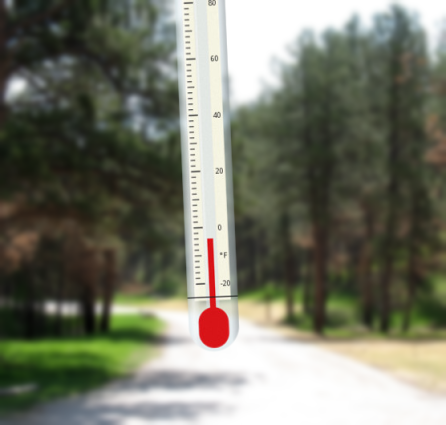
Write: -4 °F
